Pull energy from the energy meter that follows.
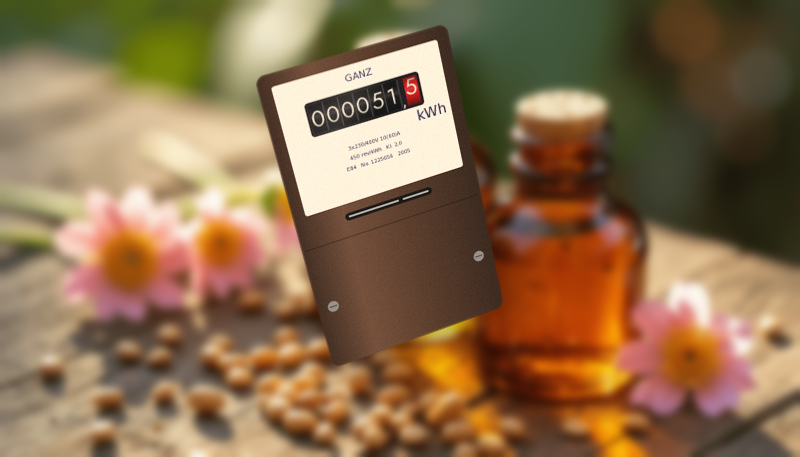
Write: 51.5 kWh
